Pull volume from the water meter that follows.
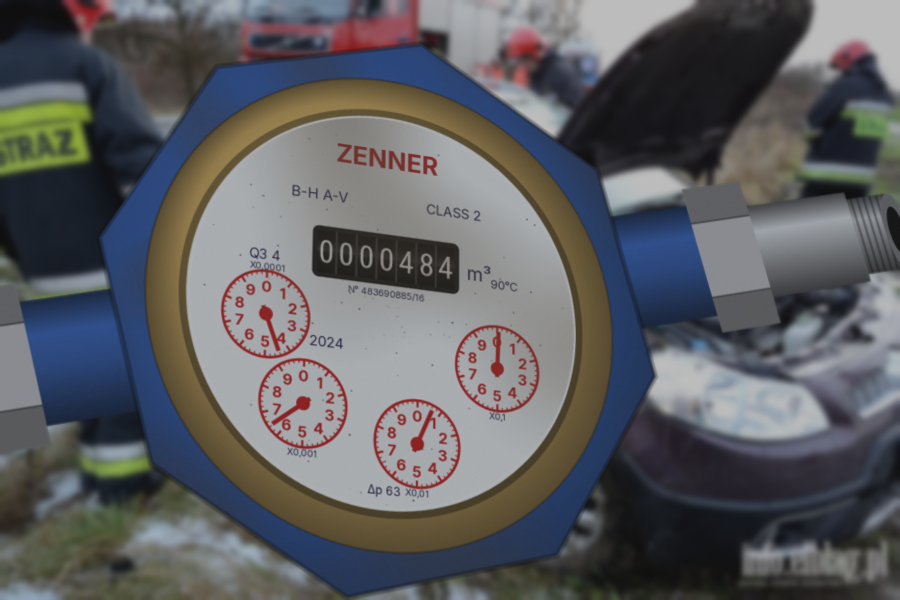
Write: 484.0064 m³
